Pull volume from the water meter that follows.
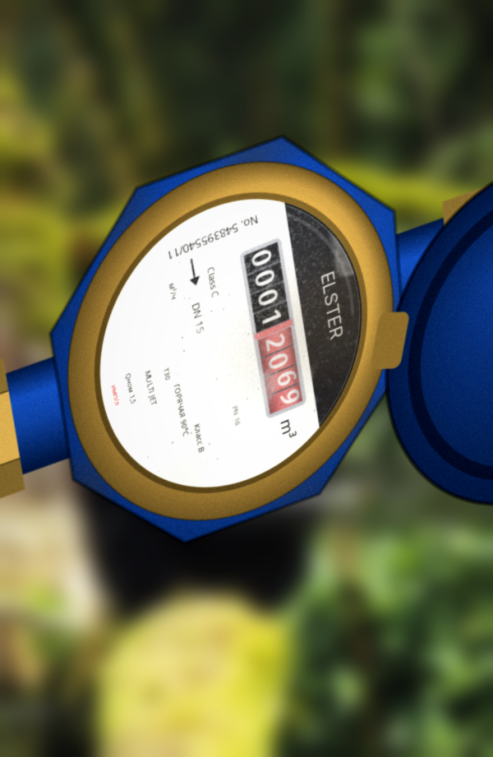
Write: 1.2069 m³
